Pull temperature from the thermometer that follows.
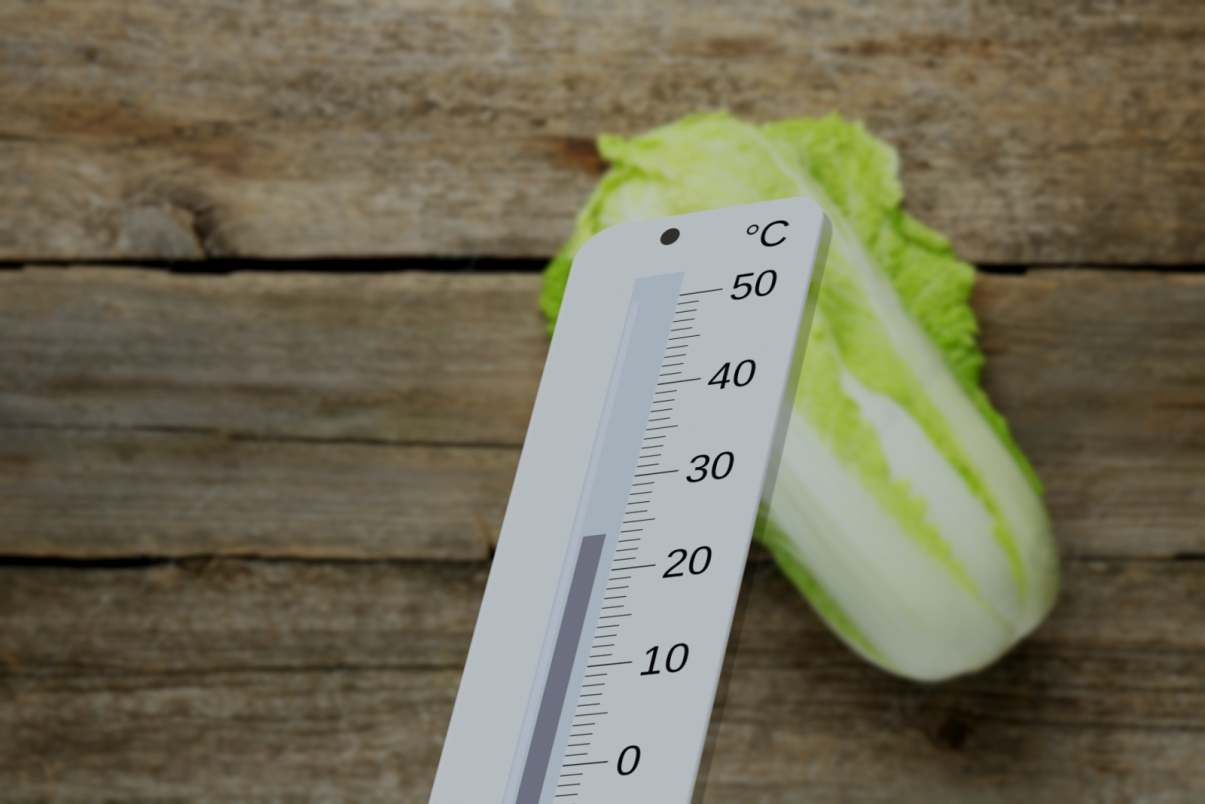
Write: 24 °C
